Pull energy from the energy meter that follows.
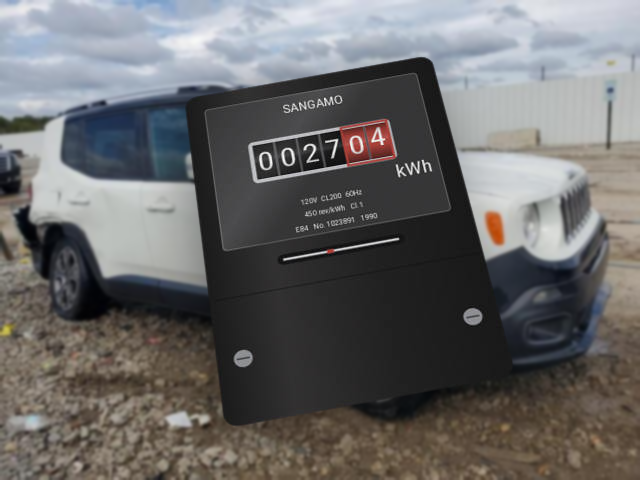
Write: 27.04 kWh
